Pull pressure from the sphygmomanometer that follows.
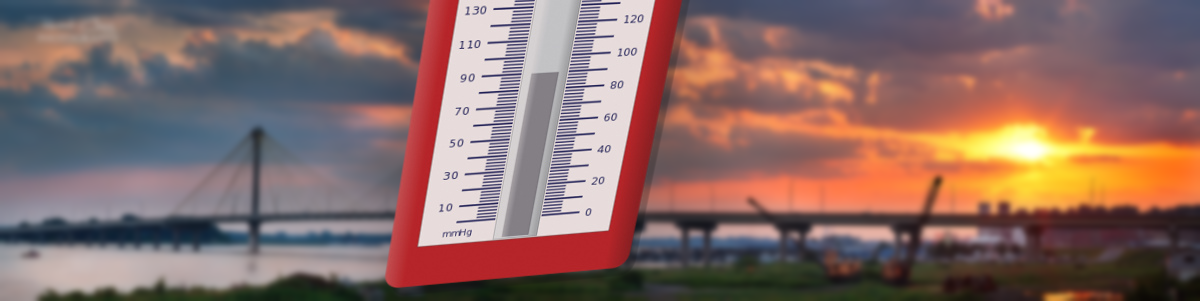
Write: 90 mmHg
